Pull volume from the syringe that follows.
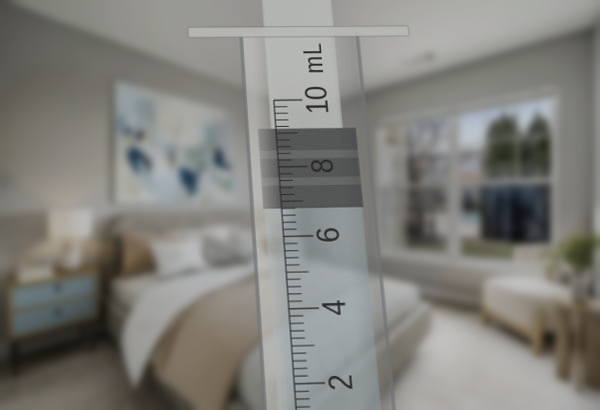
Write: 6.8 mL
